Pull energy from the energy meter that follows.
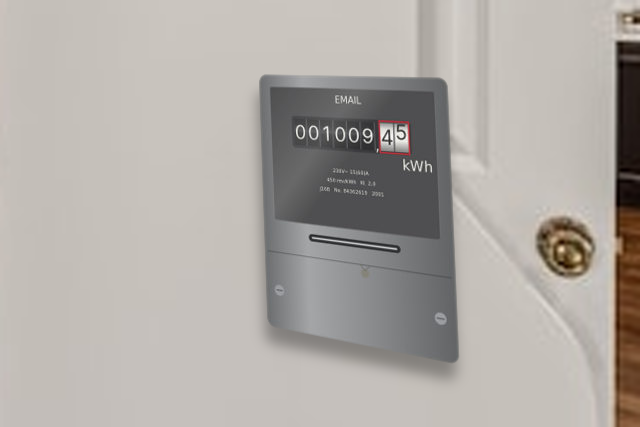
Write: 1009.45 kWh
